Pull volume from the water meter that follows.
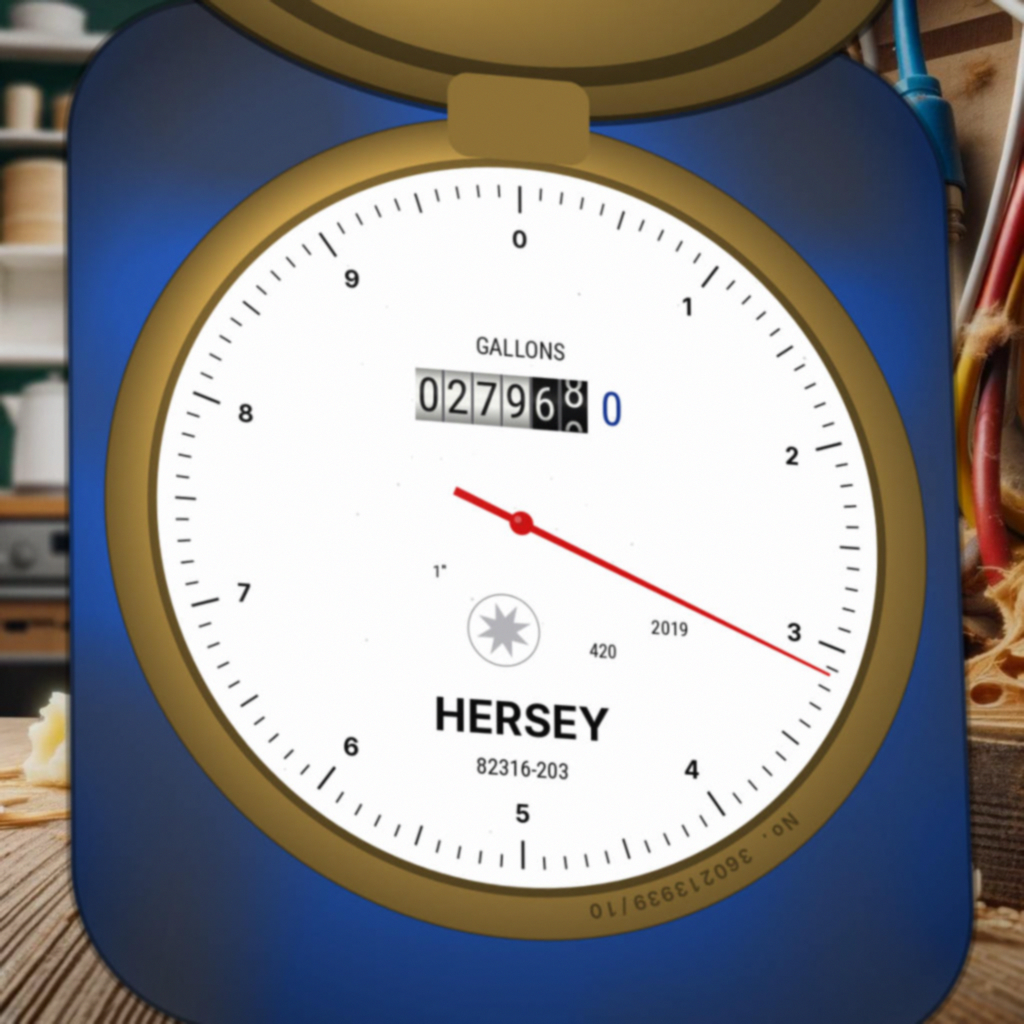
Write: 279683.1 gal
